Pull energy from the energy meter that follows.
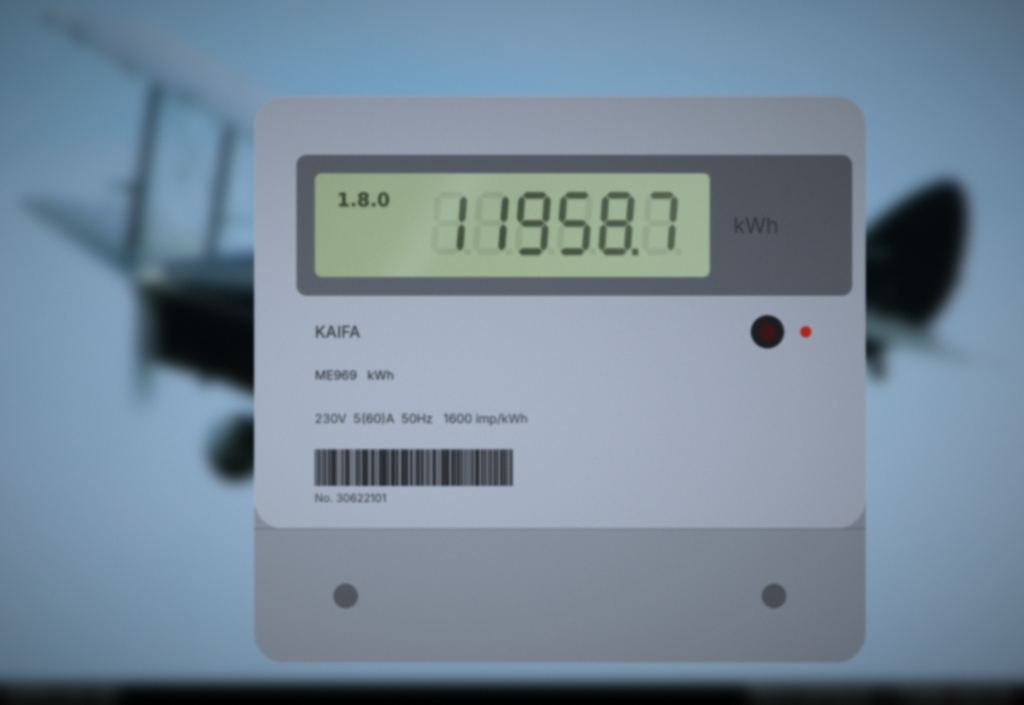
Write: 11958.7 kWh
